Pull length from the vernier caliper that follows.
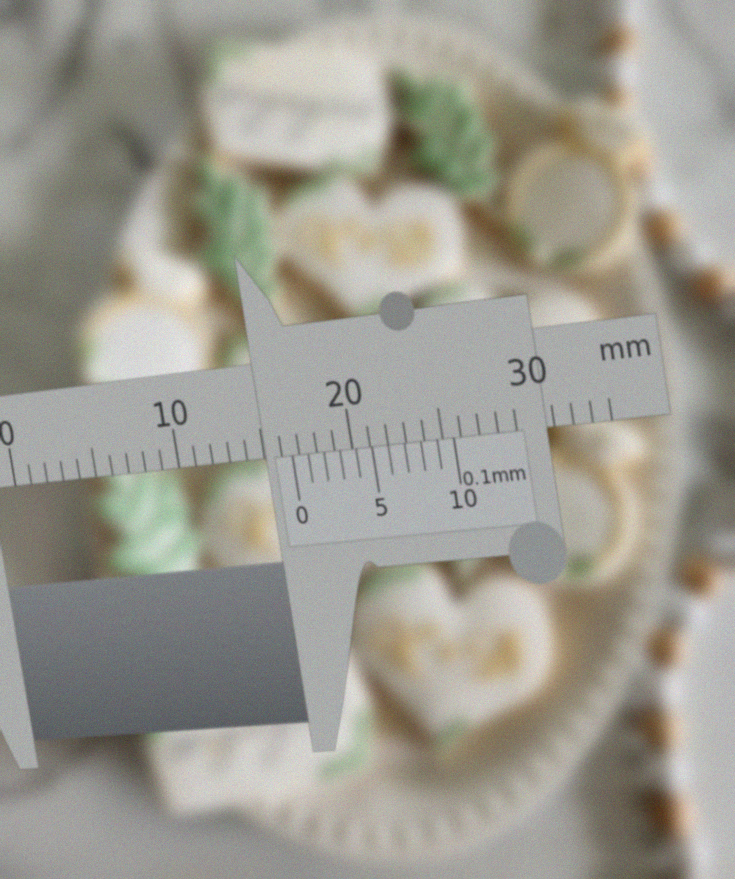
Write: 16.6 mm
